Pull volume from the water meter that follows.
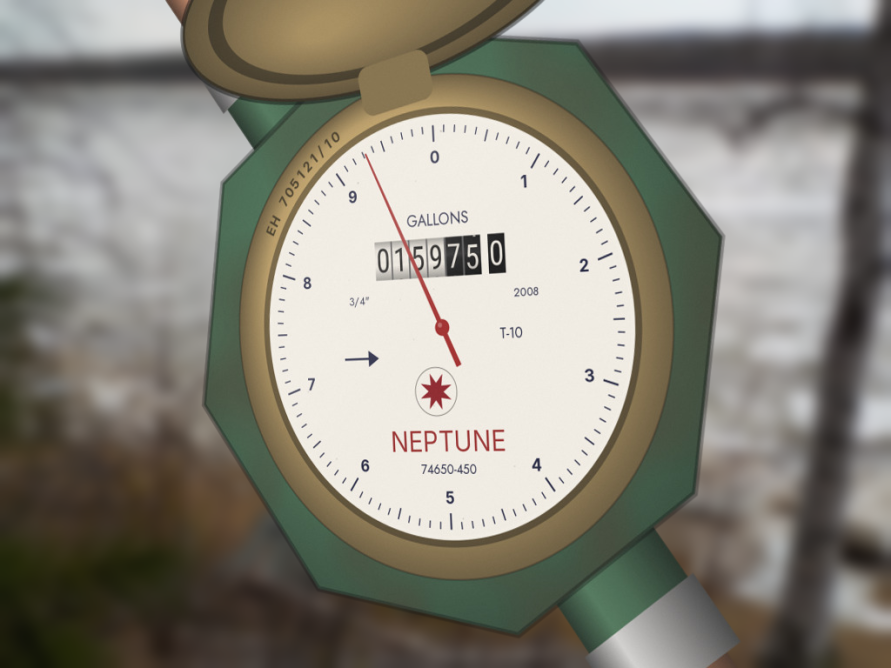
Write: 159749.3 gal
